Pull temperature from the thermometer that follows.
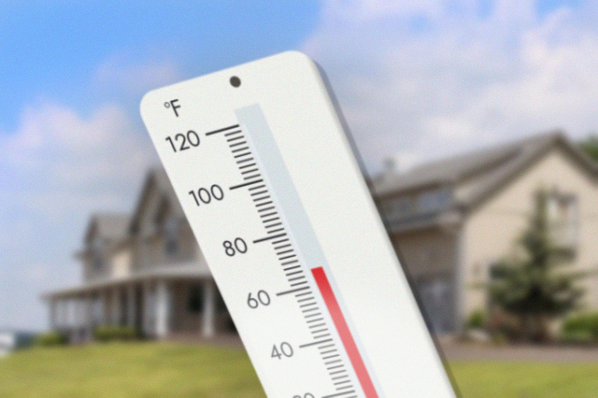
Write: 66 °F
